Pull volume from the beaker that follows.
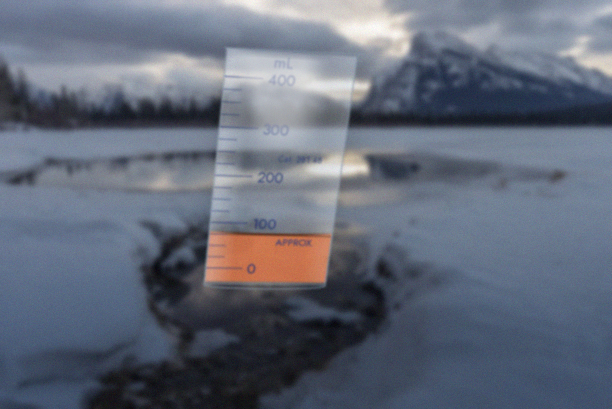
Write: 75 mL
